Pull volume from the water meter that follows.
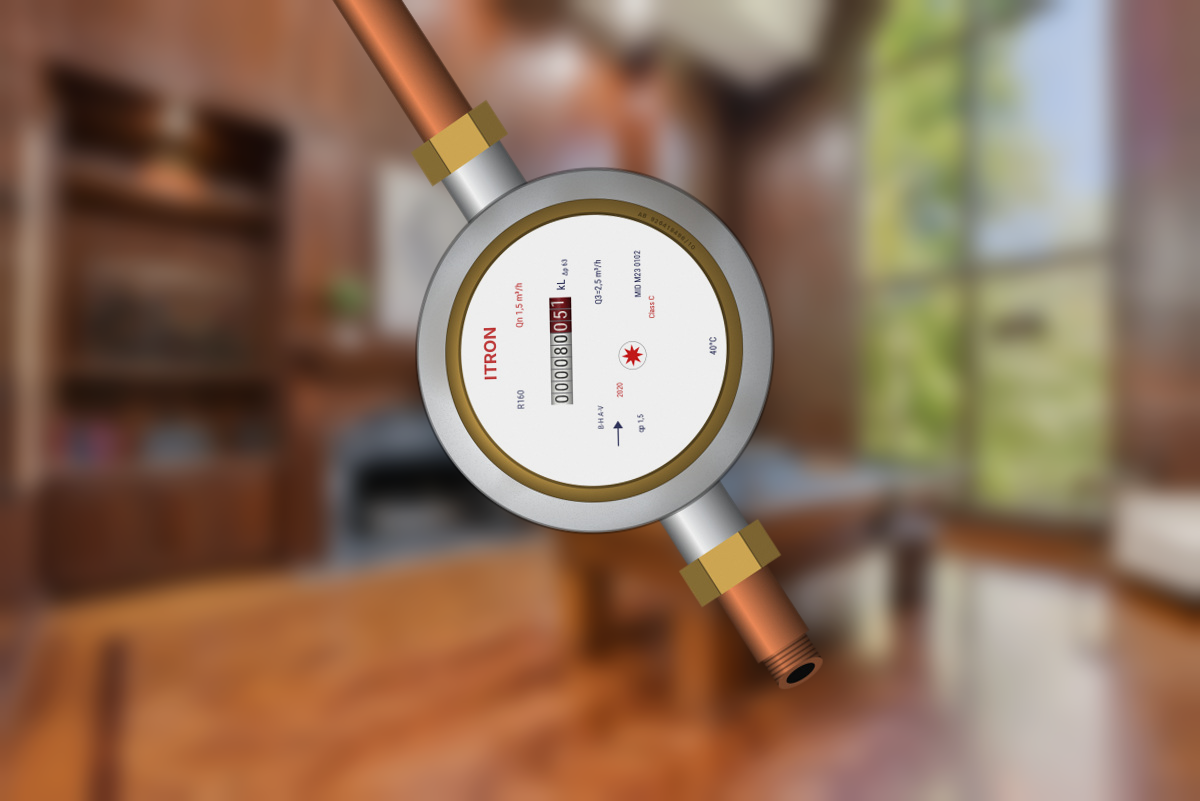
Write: 80.051 kL
